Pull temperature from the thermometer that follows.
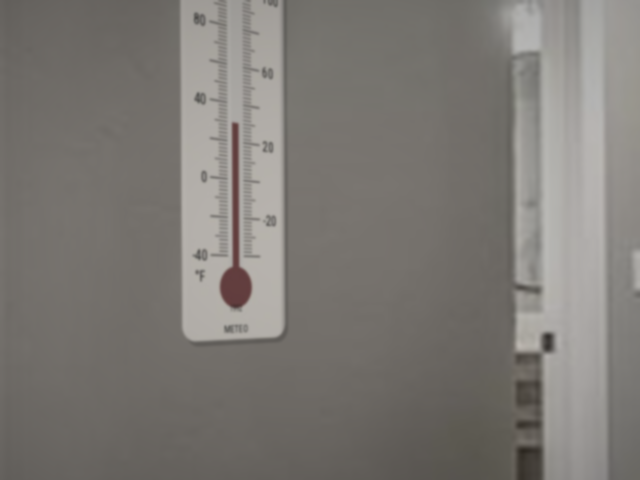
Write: 30 °F
